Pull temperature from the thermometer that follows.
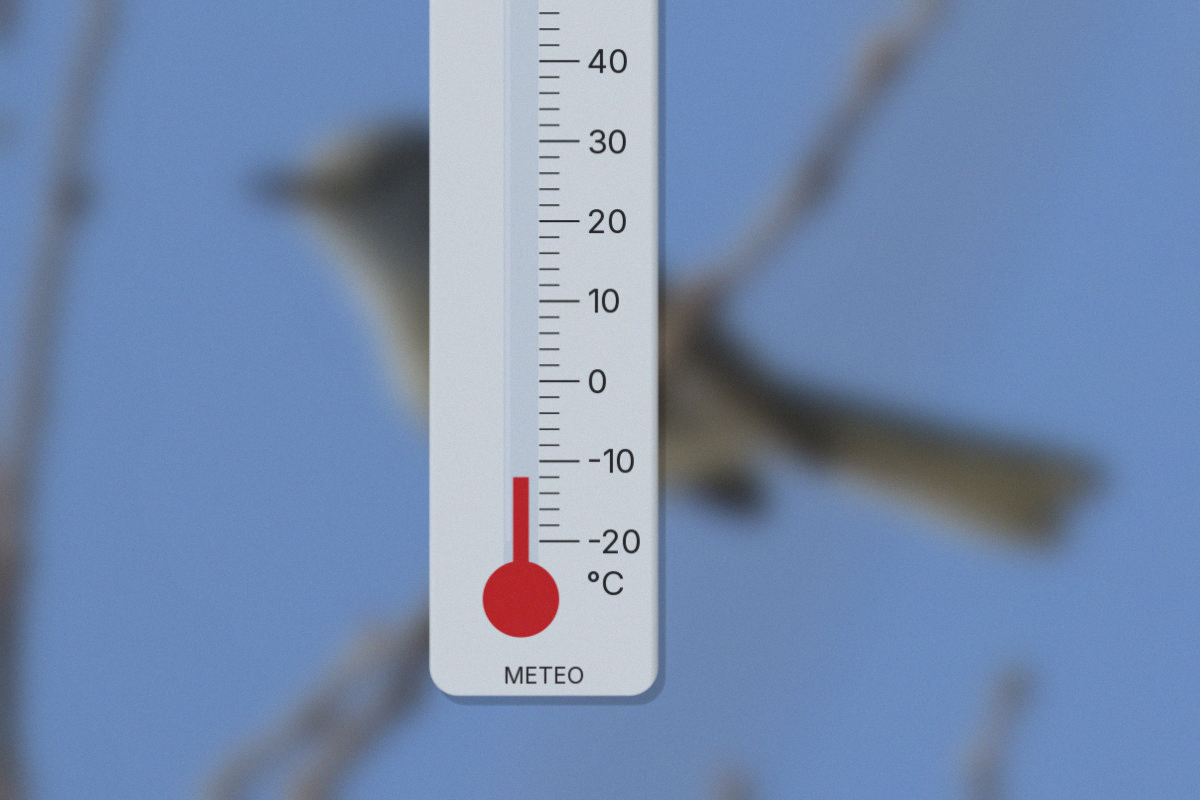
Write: -12 °C
